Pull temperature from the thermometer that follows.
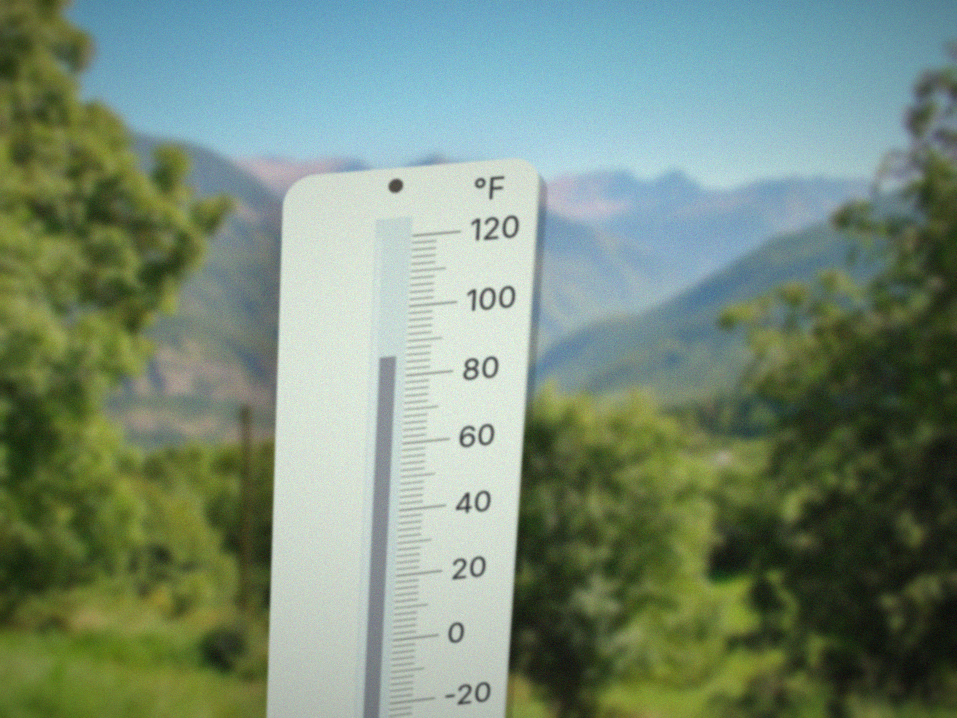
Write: 86 °F
